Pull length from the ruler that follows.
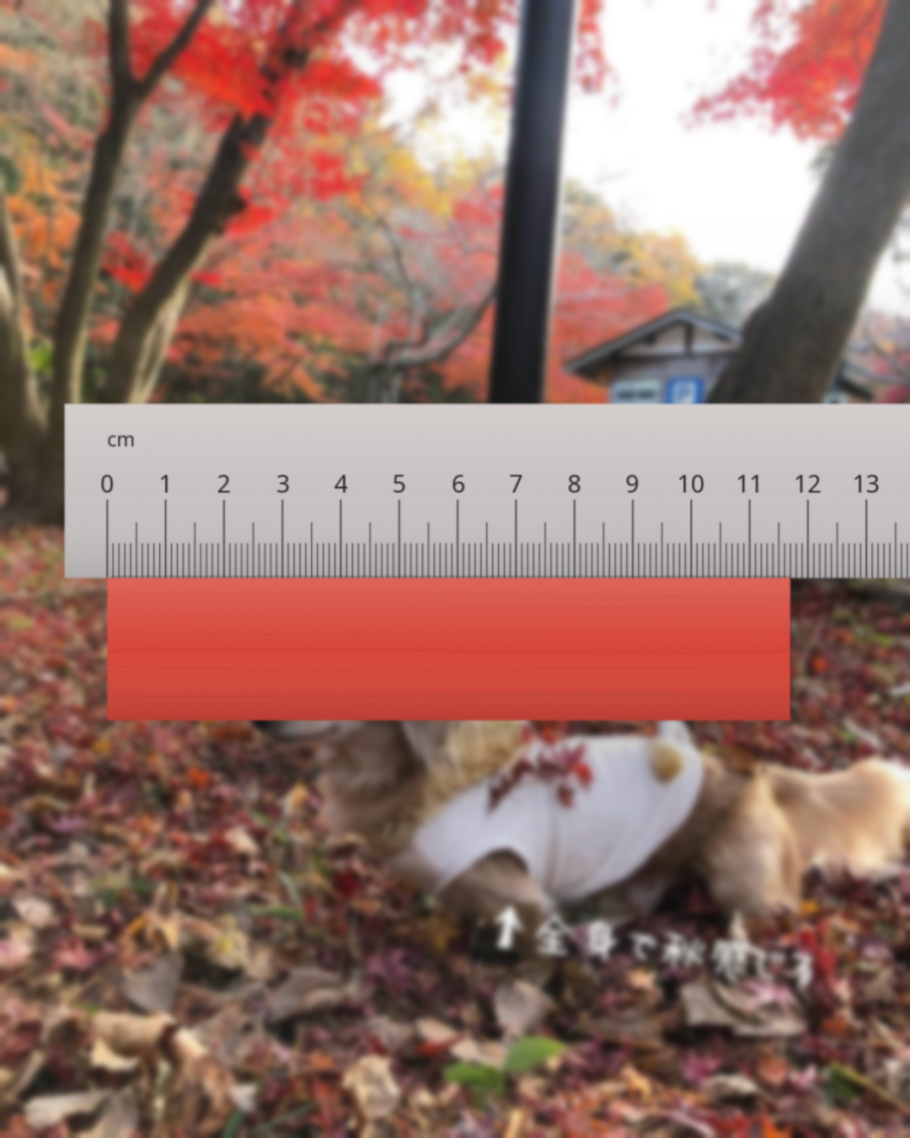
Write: 11.7 cm
